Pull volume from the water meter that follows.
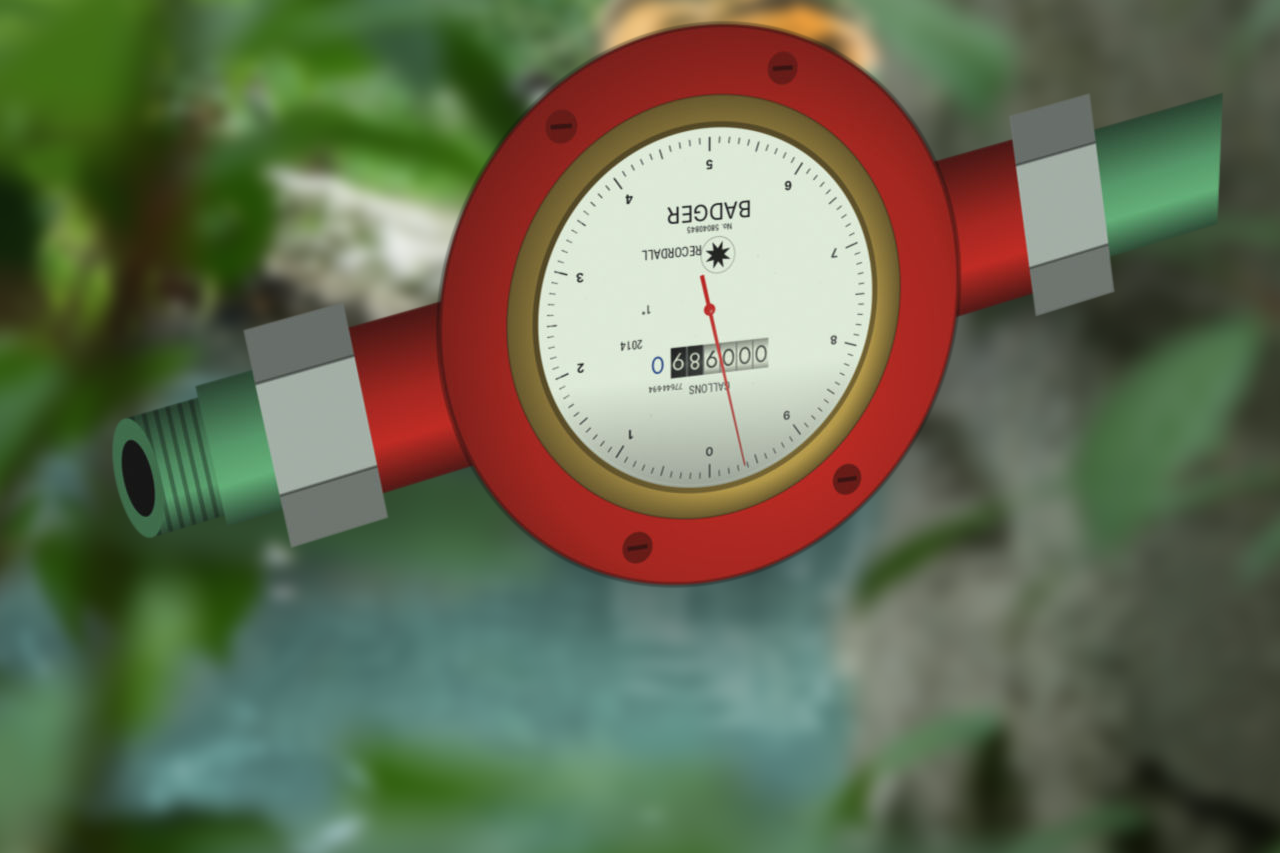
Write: 9889.6 gal
